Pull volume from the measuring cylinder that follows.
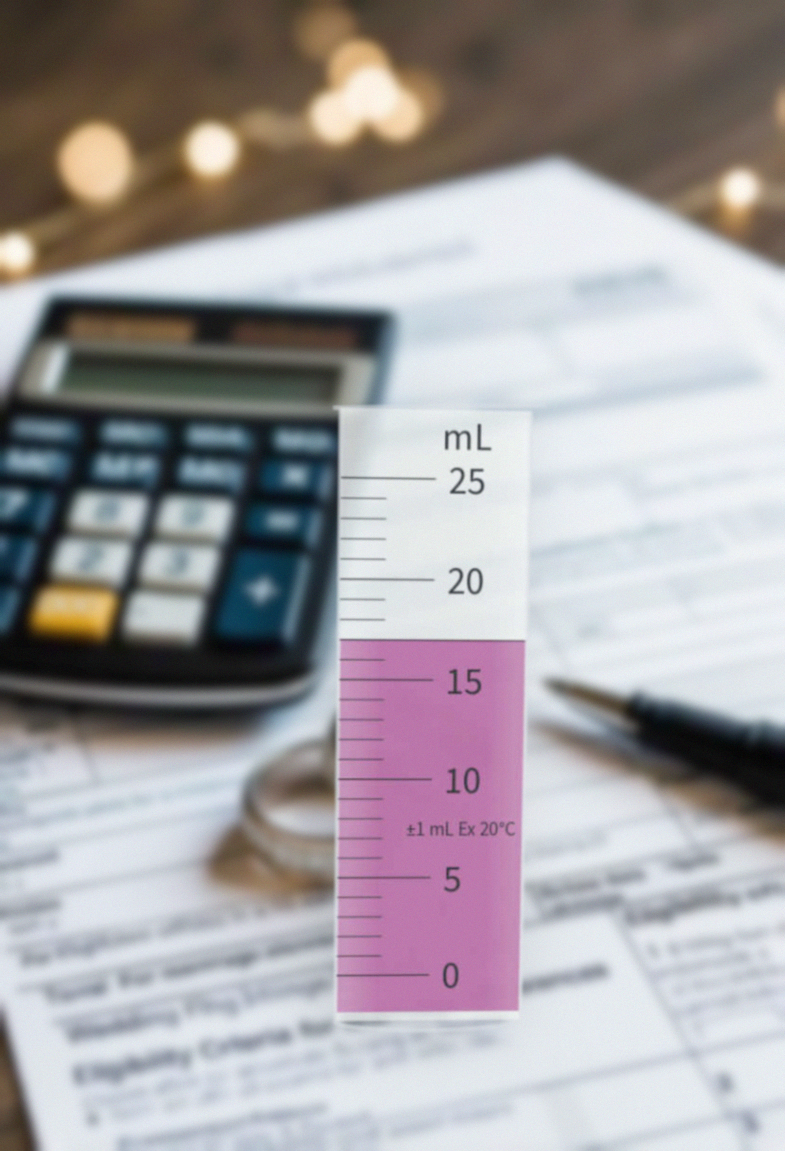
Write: 17 mL
